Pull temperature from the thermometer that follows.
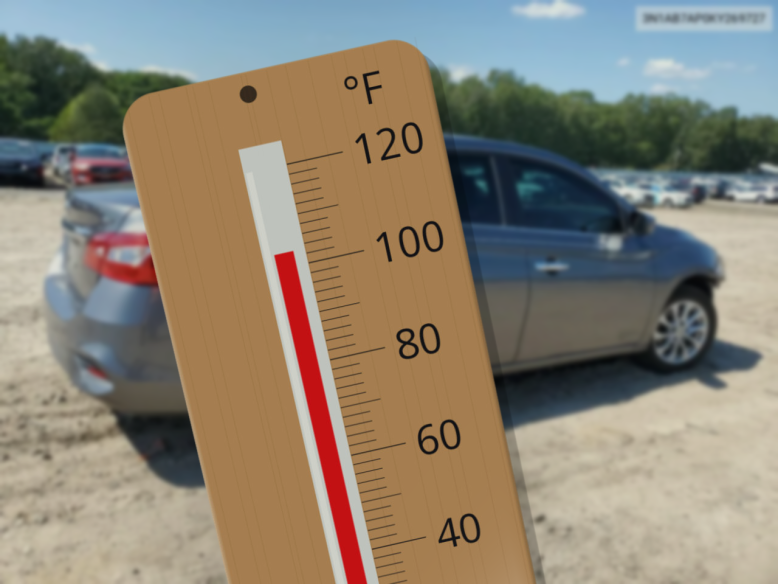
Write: 103 °F
